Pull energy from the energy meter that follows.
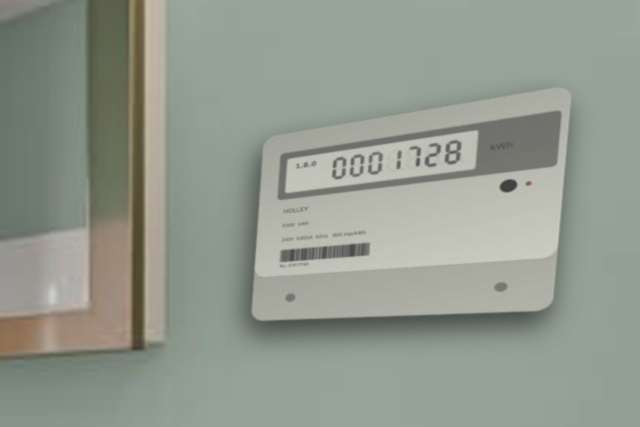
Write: 1728 kWh
